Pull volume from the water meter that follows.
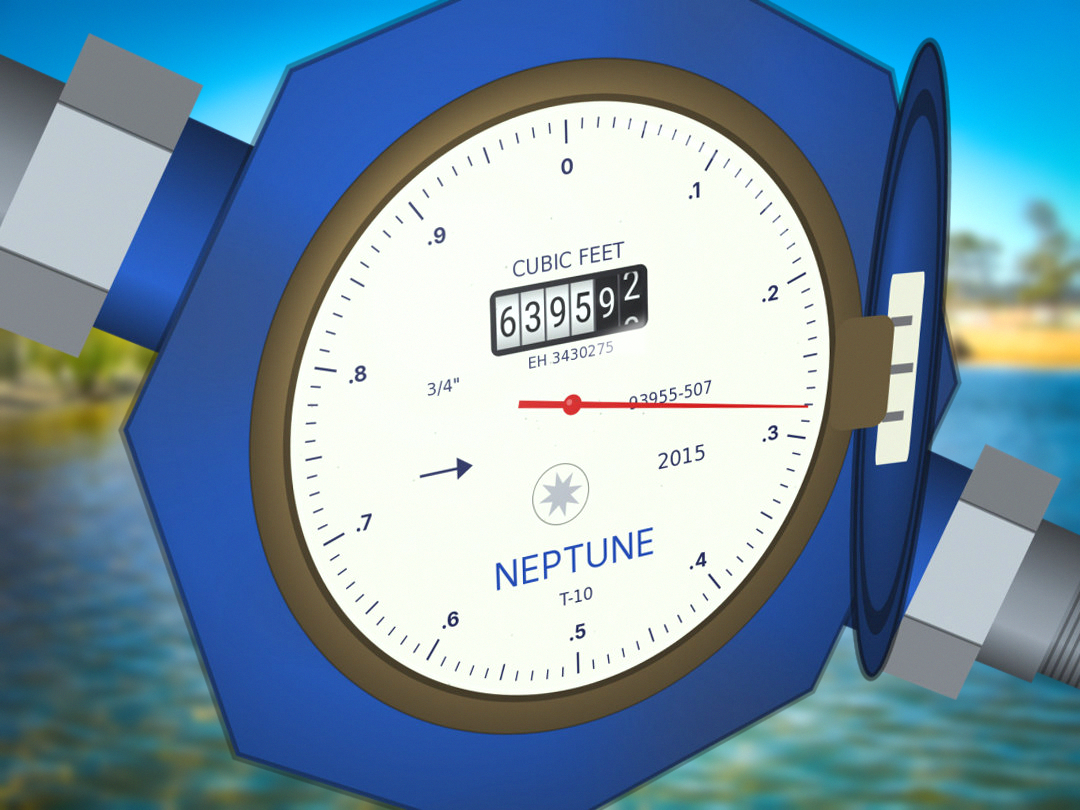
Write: 639592.28 ft³
